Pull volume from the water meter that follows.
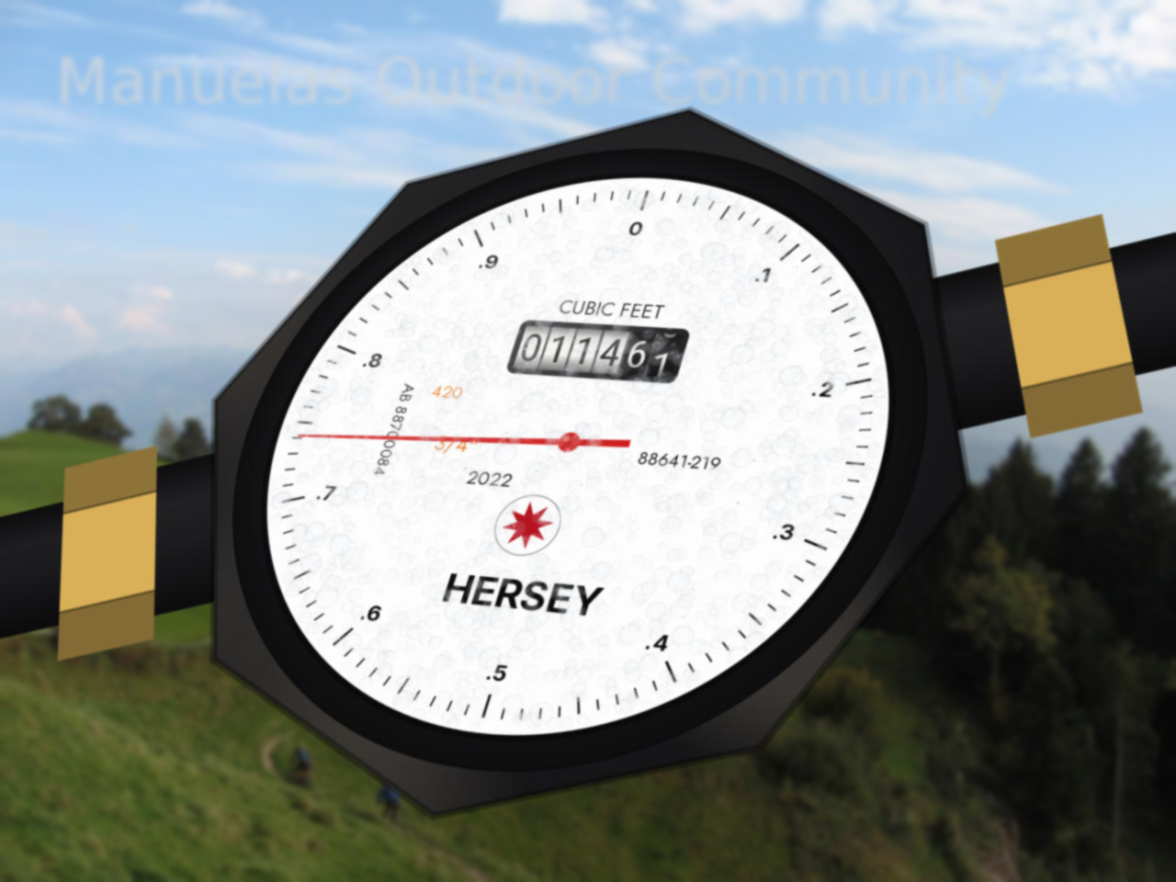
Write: 11460.74 ft³
